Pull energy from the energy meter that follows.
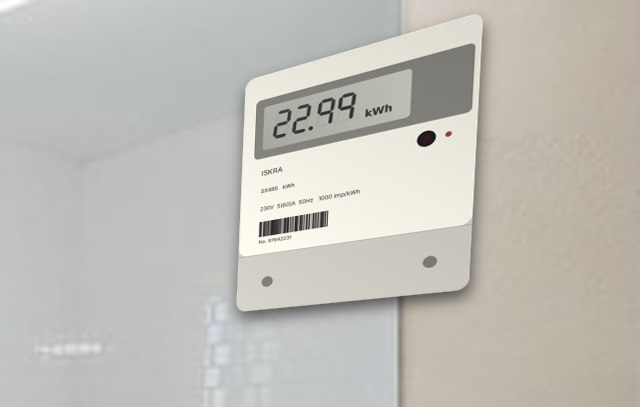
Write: 22.99 kWh
